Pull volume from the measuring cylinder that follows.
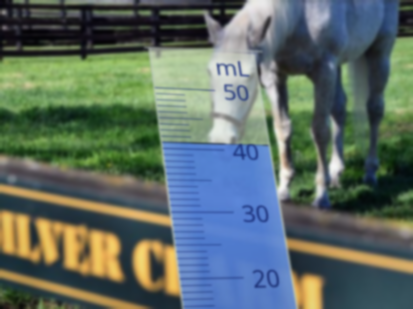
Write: 41 mL
